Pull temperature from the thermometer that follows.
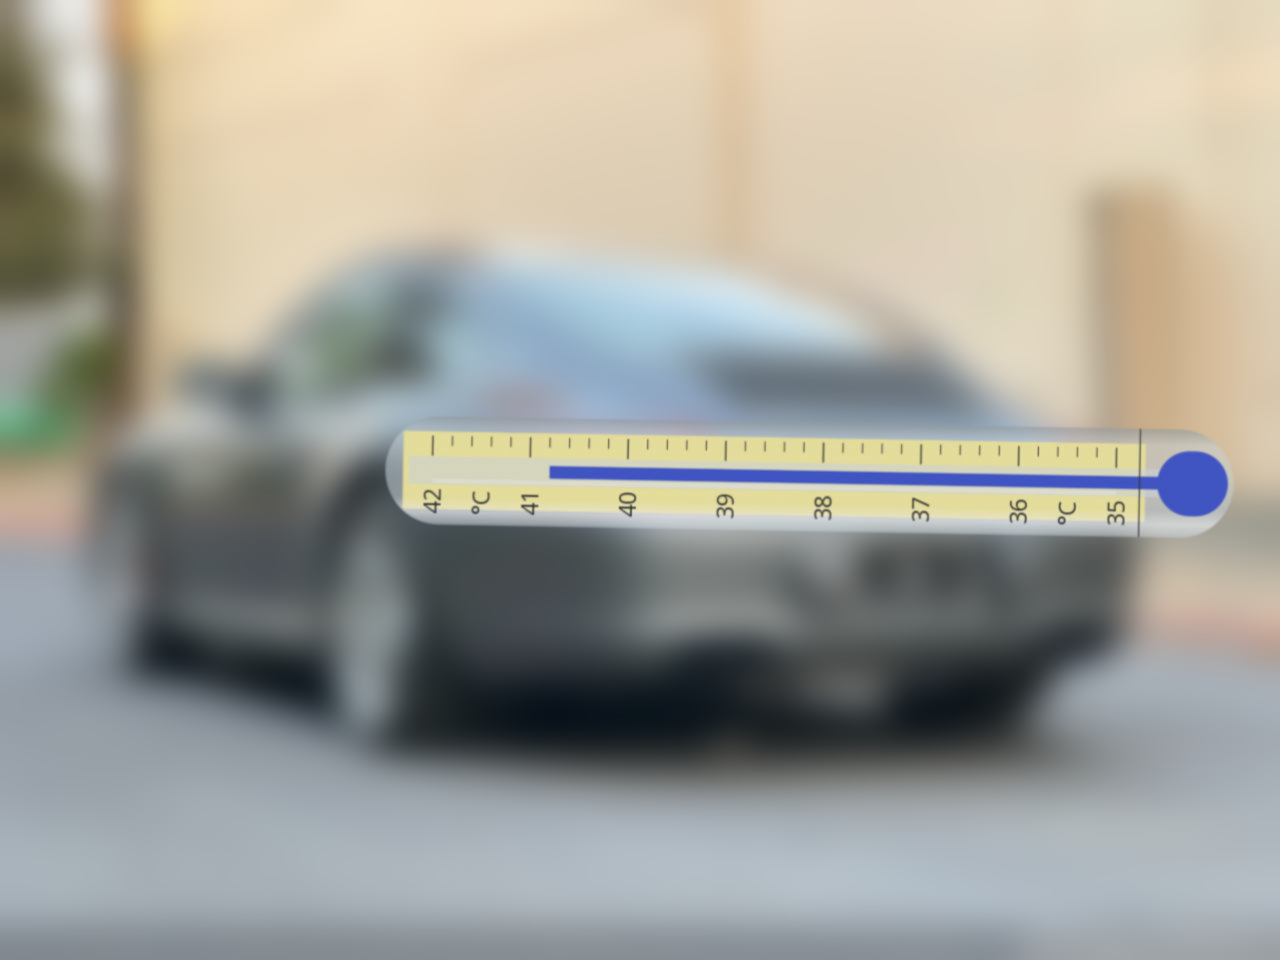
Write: 40.8 °C
